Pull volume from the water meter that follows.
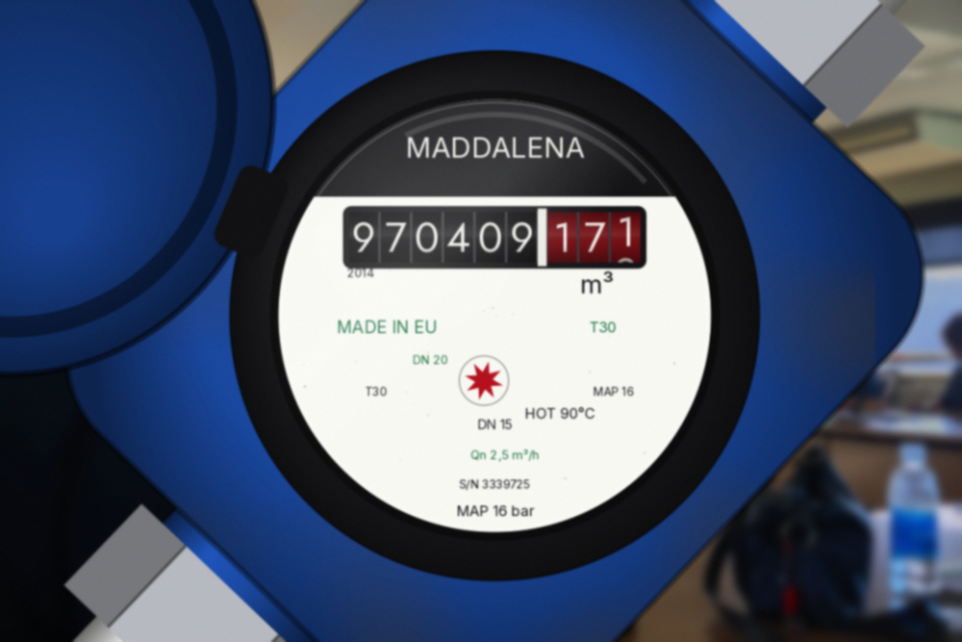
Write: 970409.171 m³
